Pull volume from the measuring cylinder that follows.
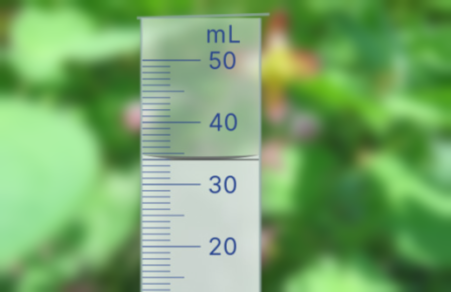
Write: 34 mL
